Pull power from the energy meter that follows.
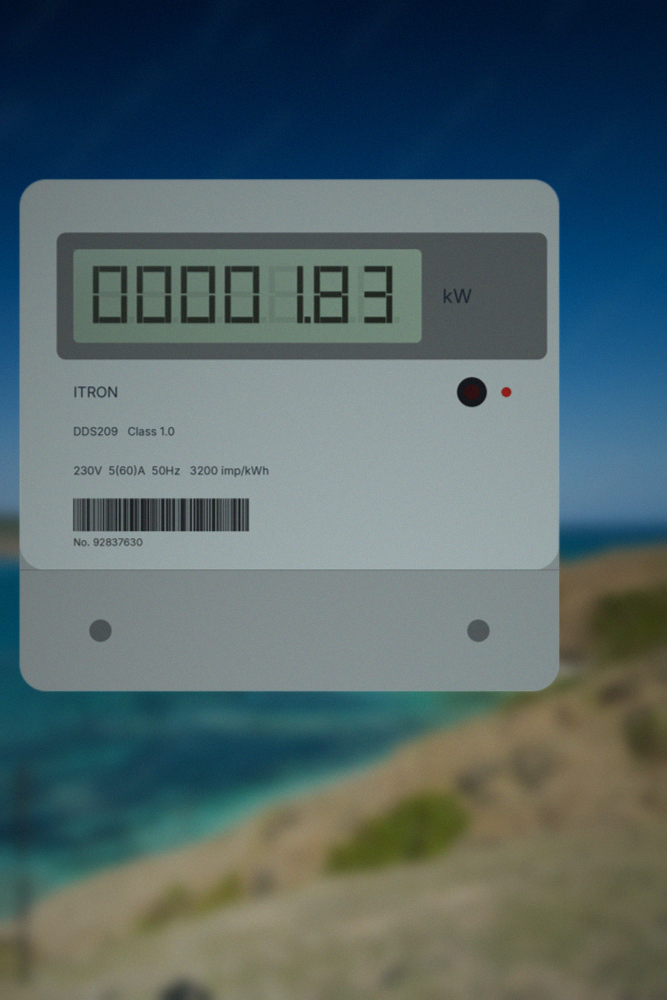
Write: 1.83 kW
